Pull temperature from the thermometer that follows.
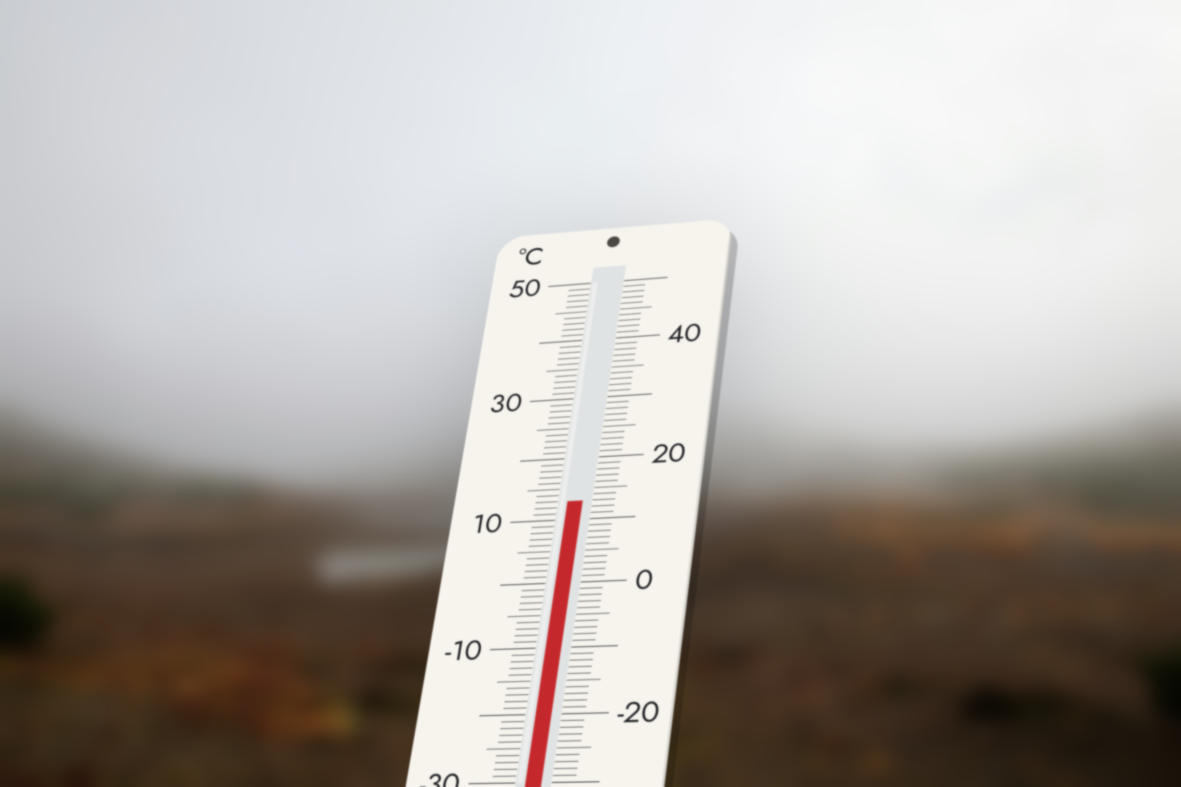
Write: 13 °C
